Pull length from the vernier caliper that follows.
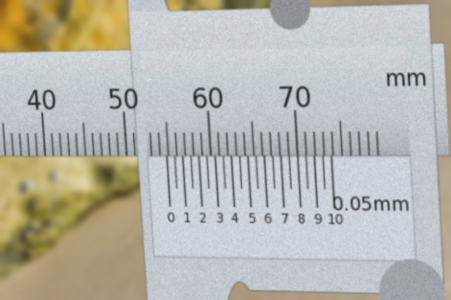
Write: 54.8 mm
